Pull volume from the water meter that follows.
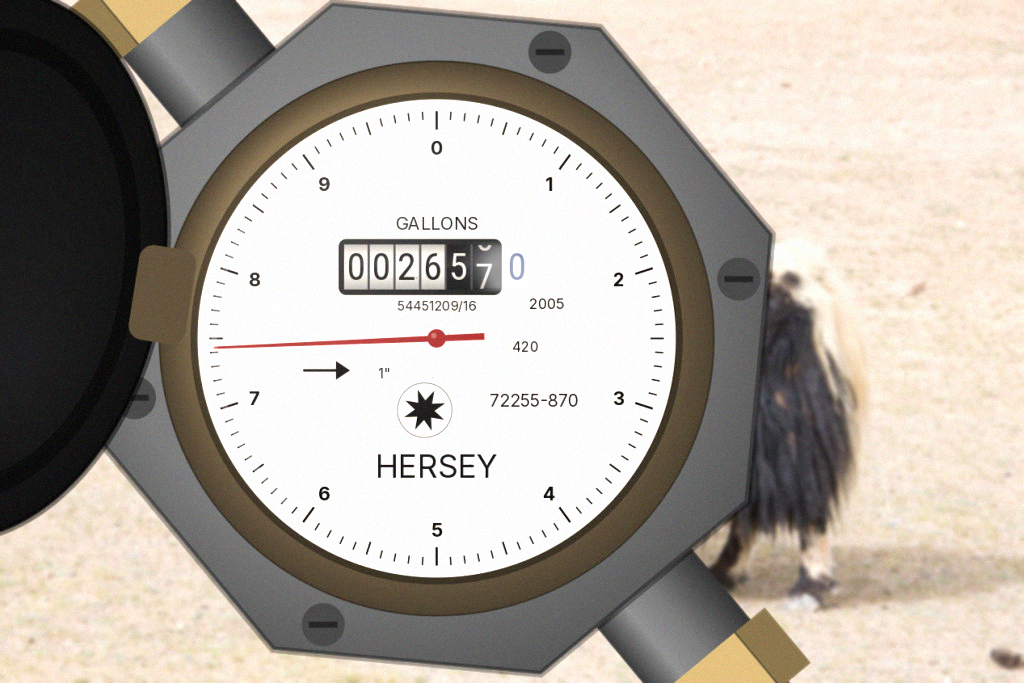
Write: 26567.4 gal
